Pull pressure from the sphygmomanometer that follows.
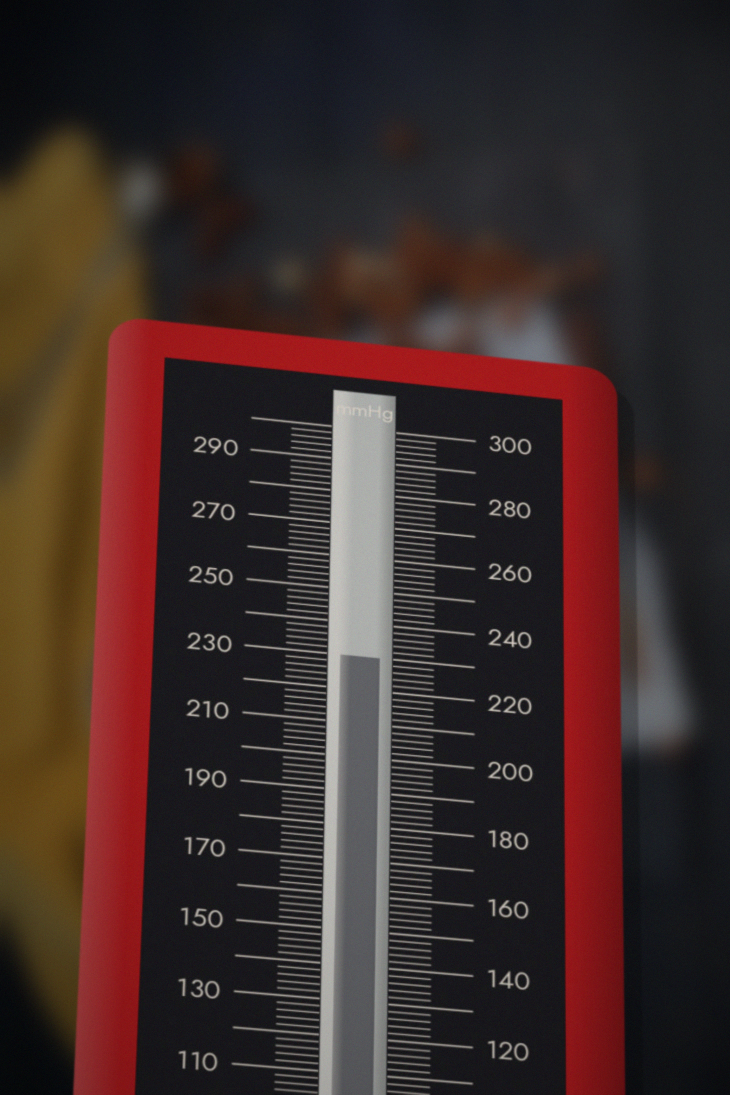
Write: 230 mmHg
